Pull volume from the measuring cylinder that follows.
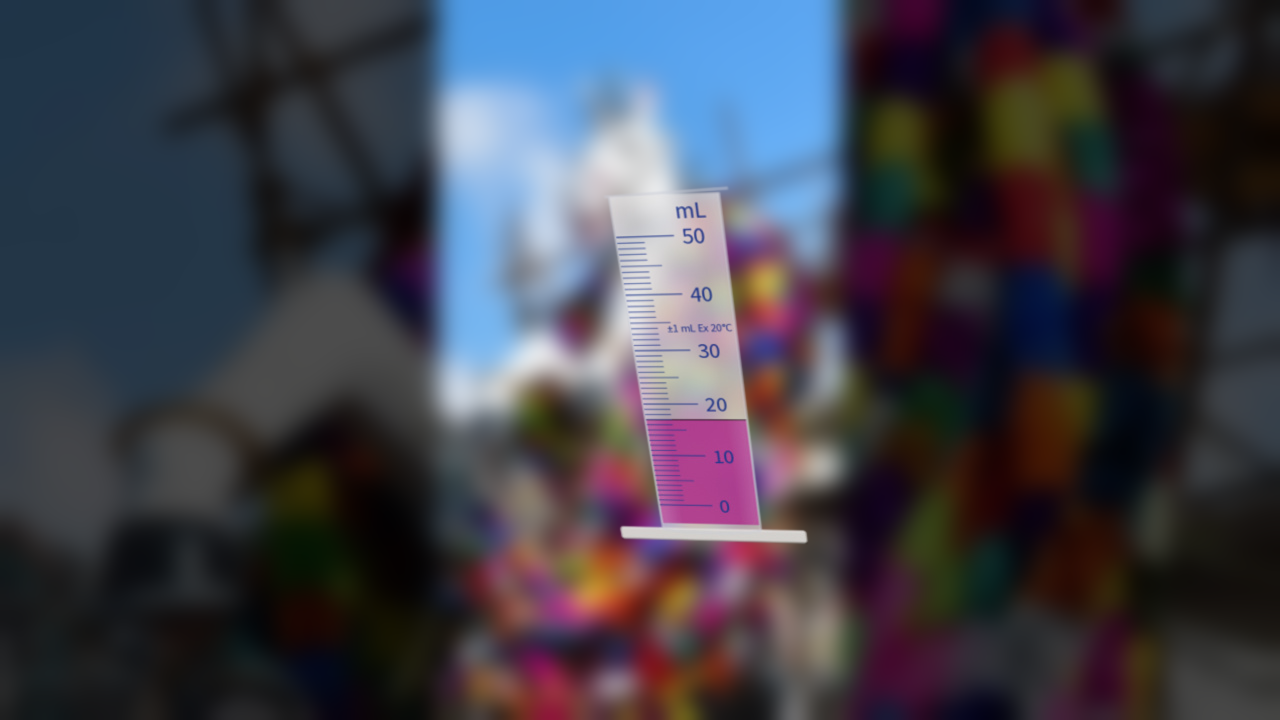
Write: 17 mL
